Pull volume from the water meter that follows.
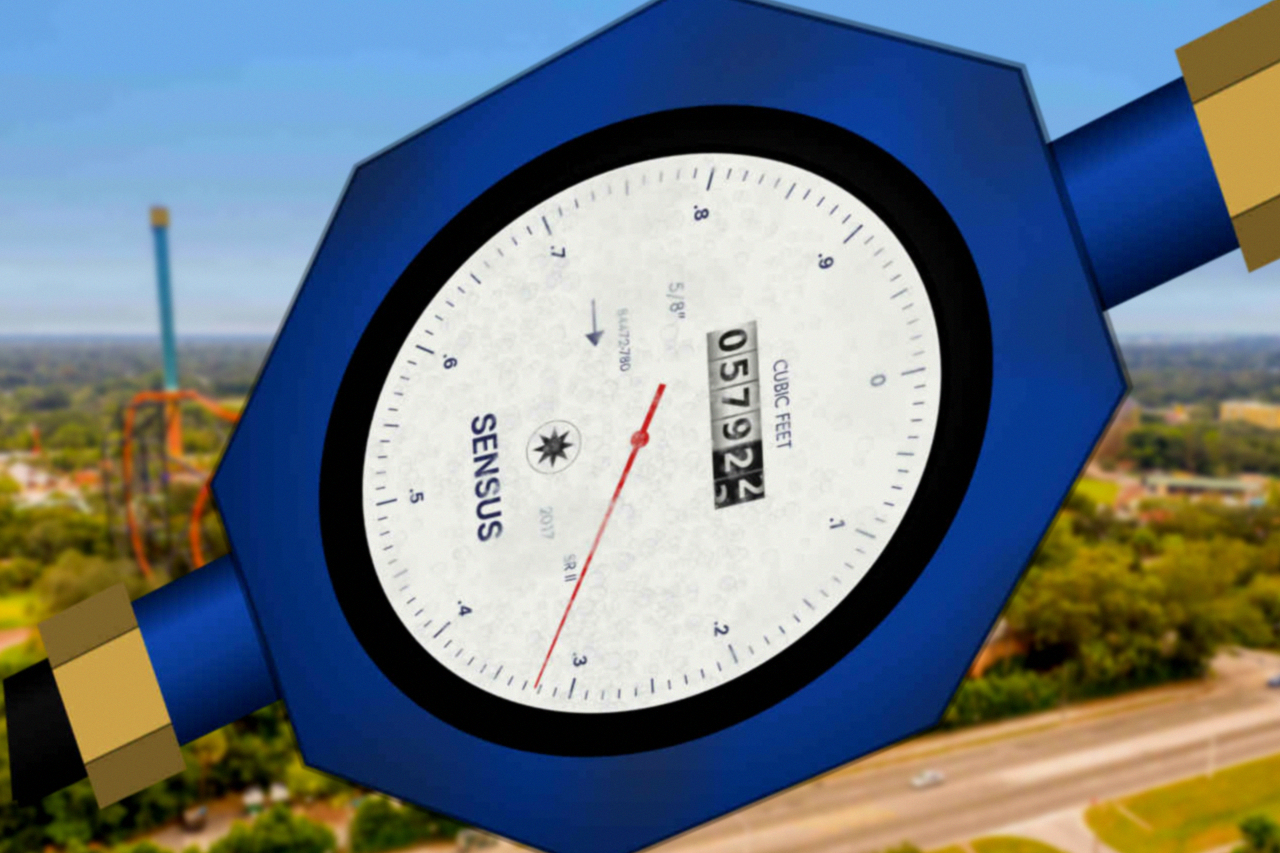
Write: 57922.32 ft³
